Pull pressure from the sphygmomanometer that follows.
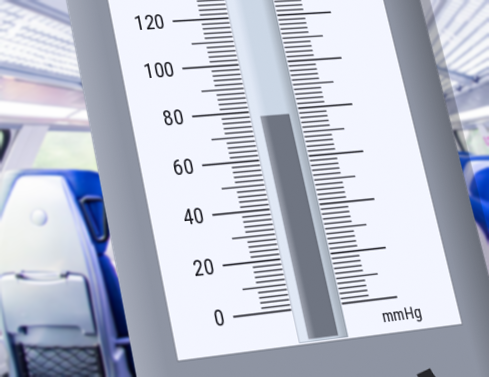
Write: 78 mmHg
